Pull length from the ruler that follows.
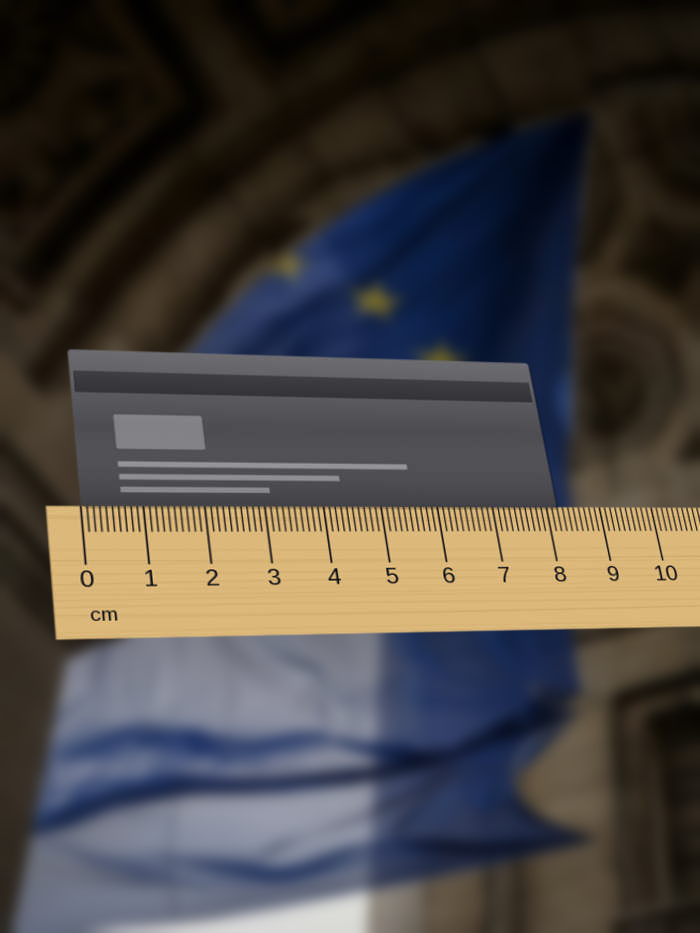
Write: 8.2 cm
